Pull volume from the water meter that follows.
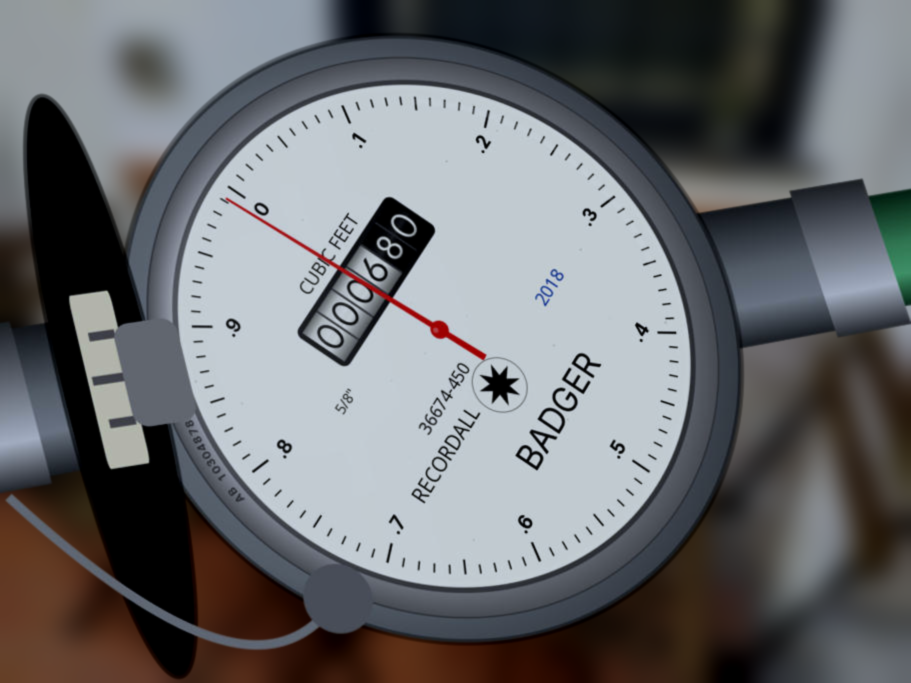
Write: 679.99 ft³
